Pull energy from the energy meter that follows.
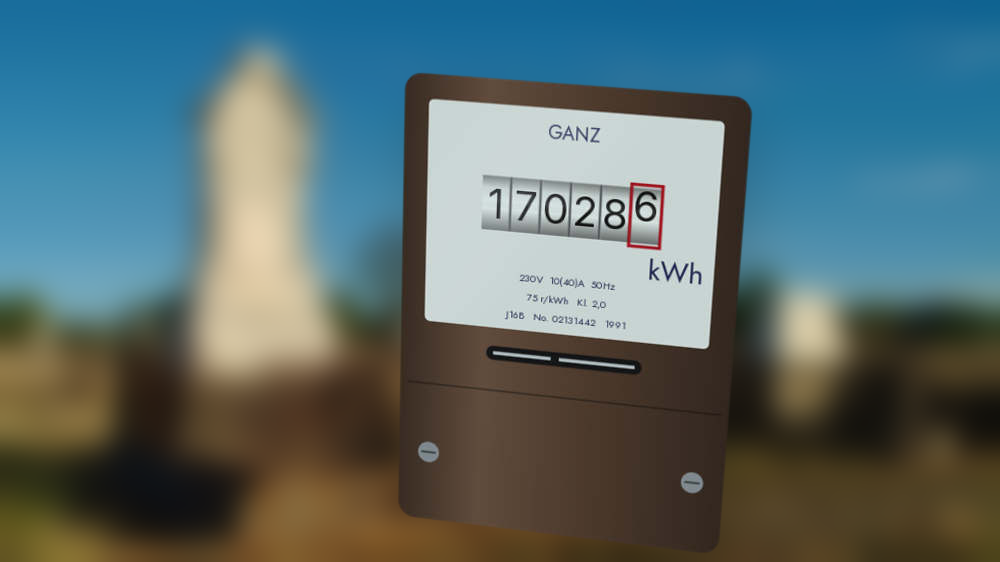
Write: 17028.6 kWh
